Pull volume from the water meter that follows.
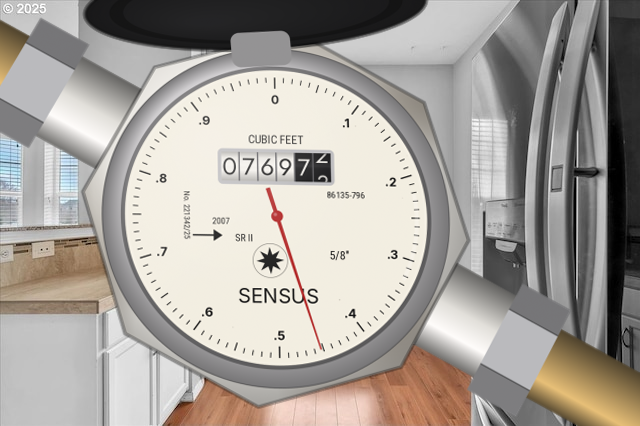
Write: 76972.45 ft³
